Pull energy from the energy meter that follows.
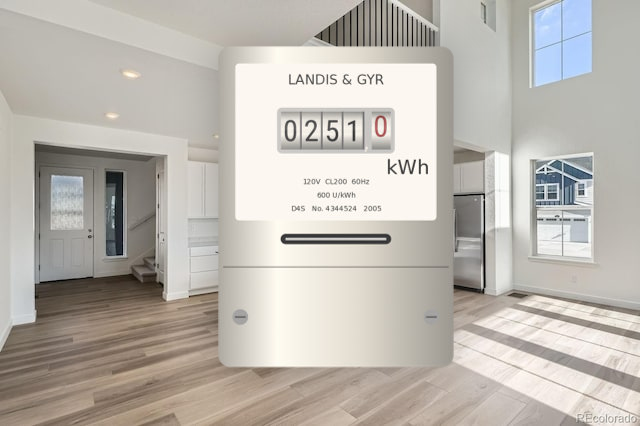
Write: 251.0 kWh
